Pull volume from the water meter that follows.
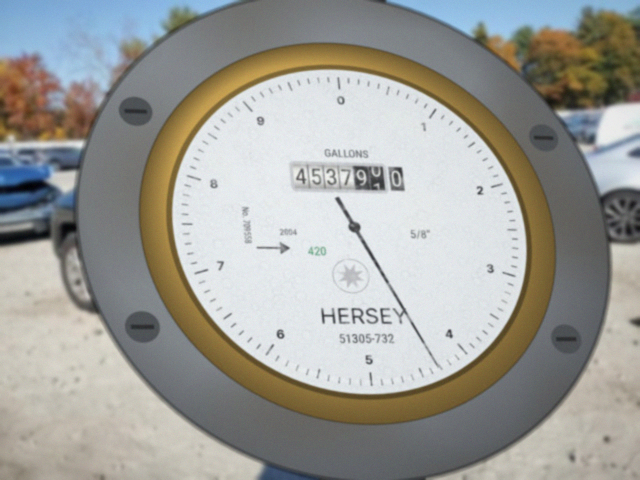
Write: 4537904.3 gal
